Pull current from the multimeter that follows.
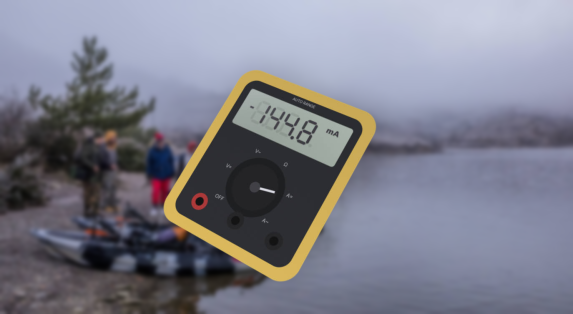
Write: -144.8 mA
